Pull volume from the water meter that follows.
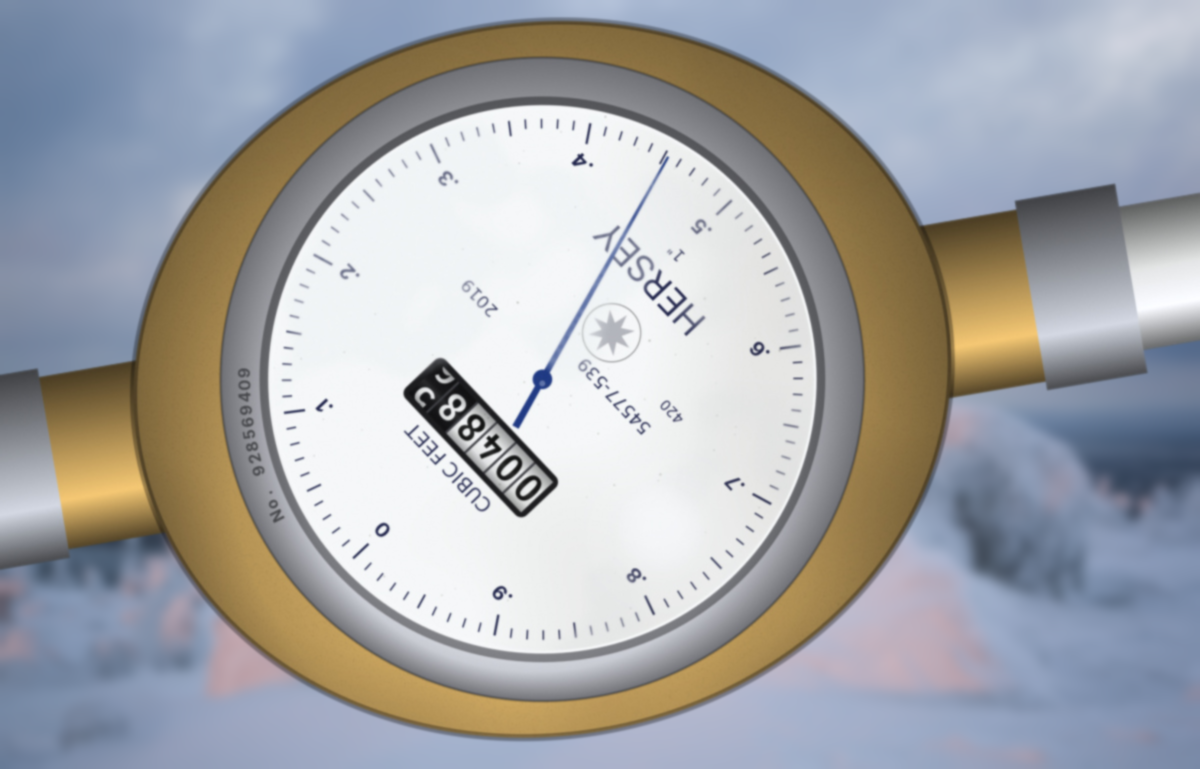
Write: 4885.45 ft³
